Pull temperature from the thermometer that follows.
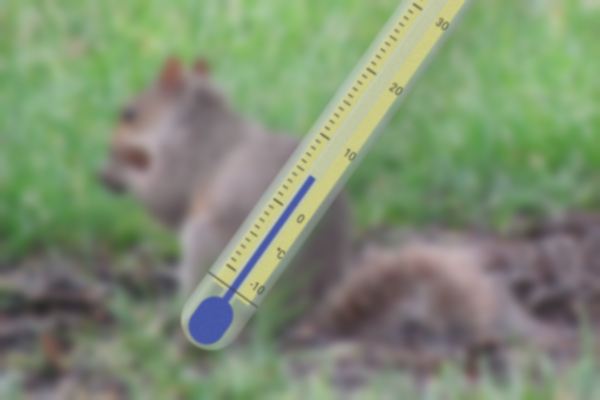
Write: 5 °C
